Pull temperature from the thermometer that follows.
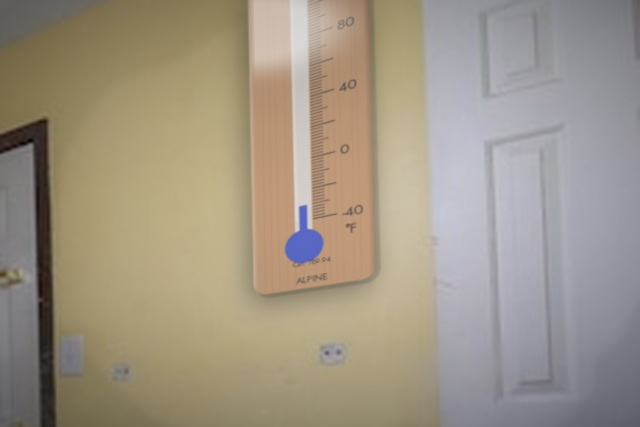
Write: -30 °F
